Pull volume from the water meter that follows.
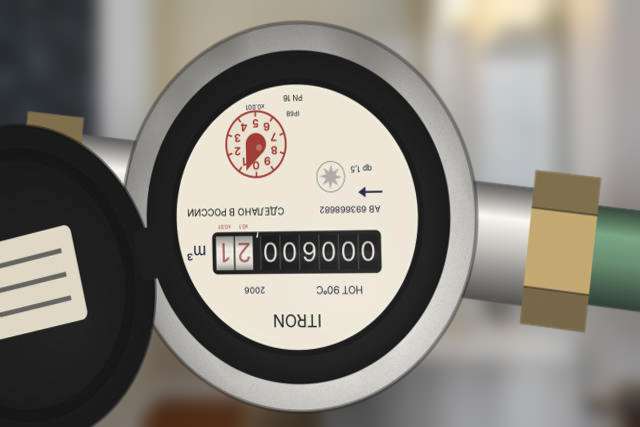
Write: 600.210 m³
